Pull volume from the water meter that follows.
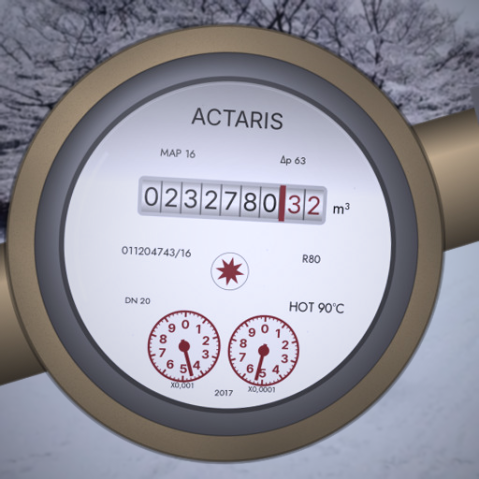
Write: 232780.3245 m³
